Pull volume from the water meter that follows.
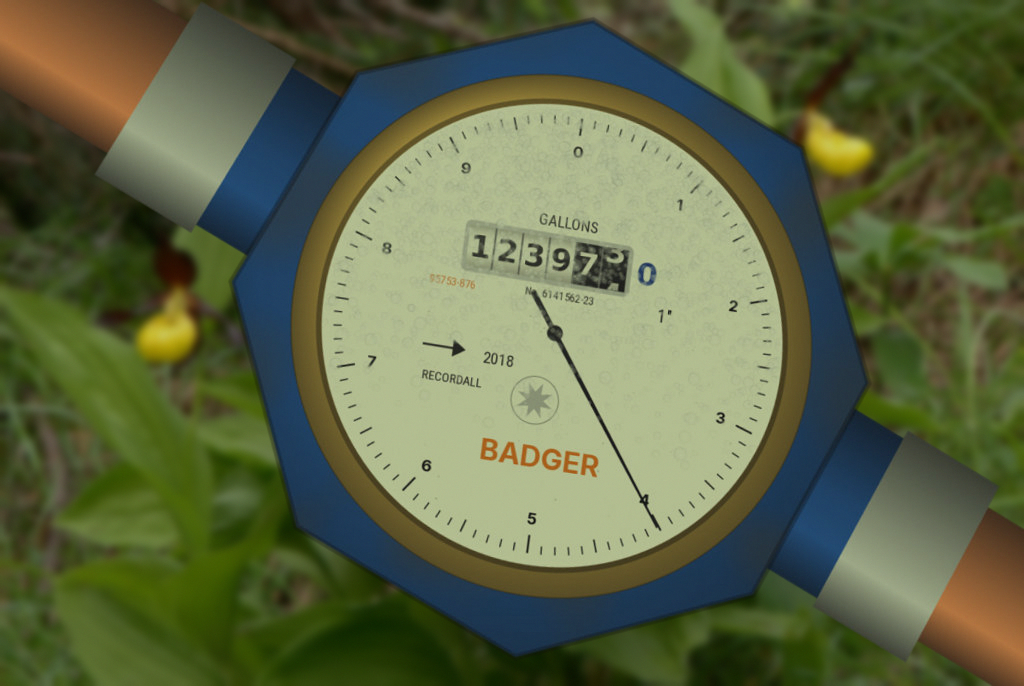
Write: 1239734.0 gal
